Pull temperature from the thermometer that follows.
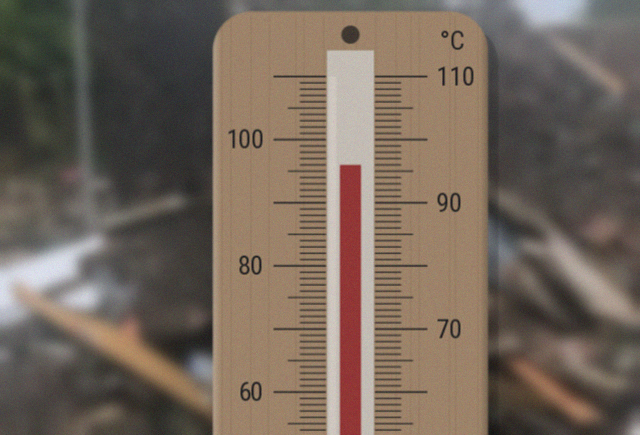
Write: 96 °C
